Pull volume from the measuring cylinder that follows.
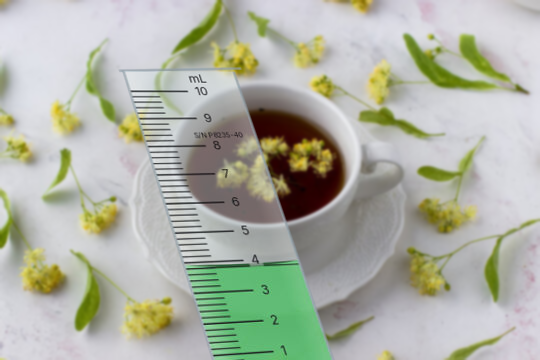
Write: 3.8 mL
